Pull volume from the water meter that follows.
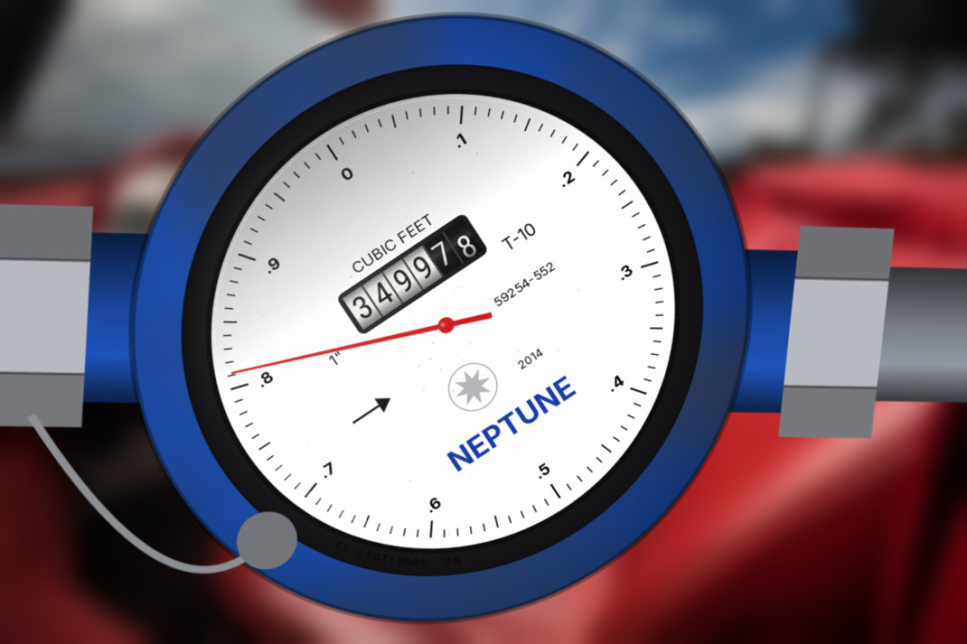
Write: 349977.81 ft³
